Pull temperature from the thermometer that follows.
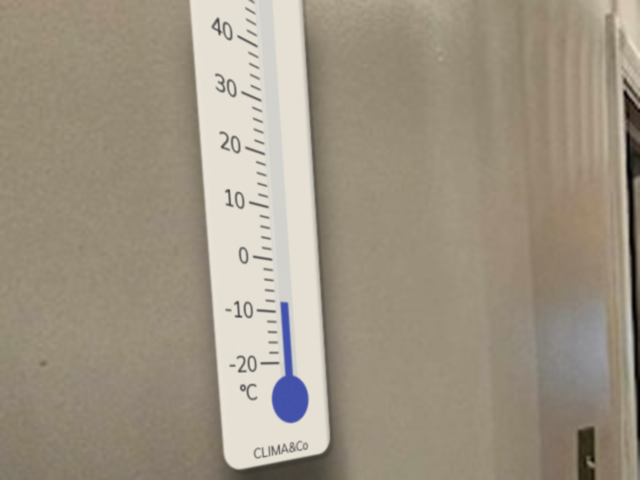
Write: -8 °C
